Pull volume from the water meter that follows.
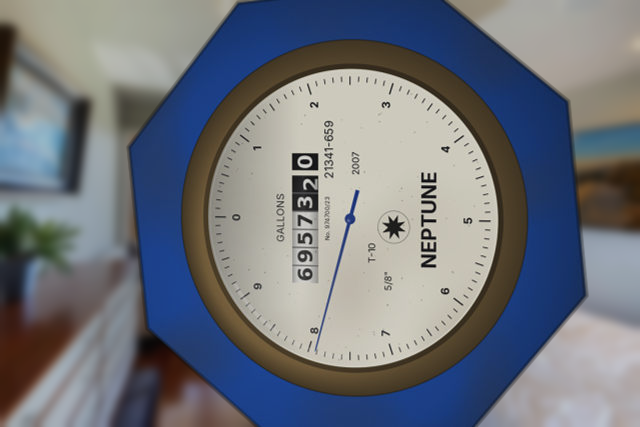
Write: 6957317.9 gal
